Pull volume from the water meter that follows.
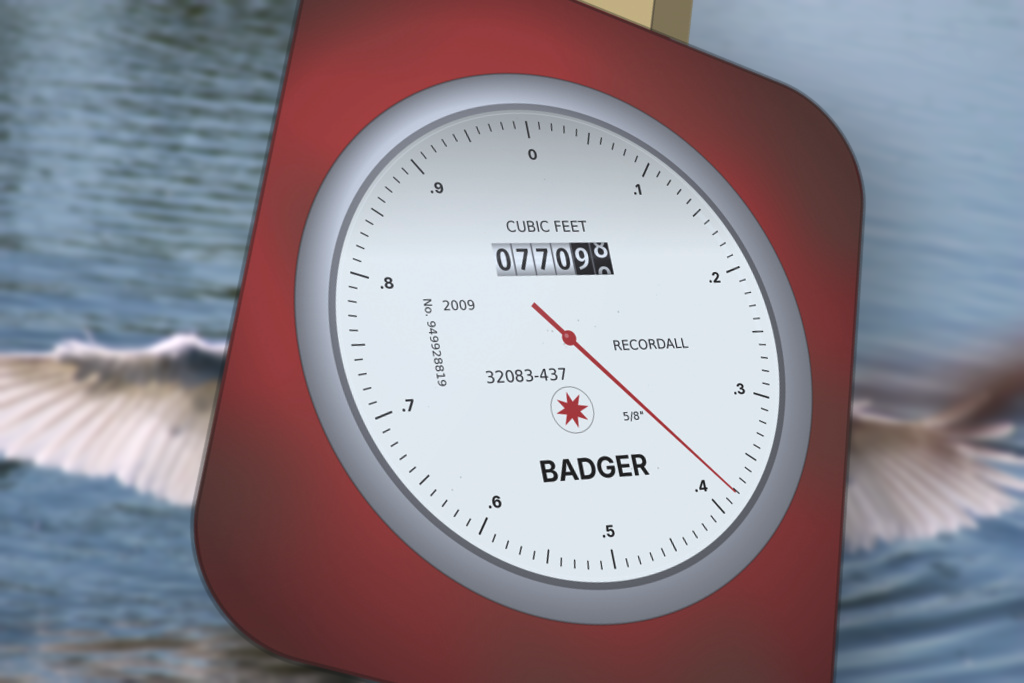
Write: 77098.38 ft³
